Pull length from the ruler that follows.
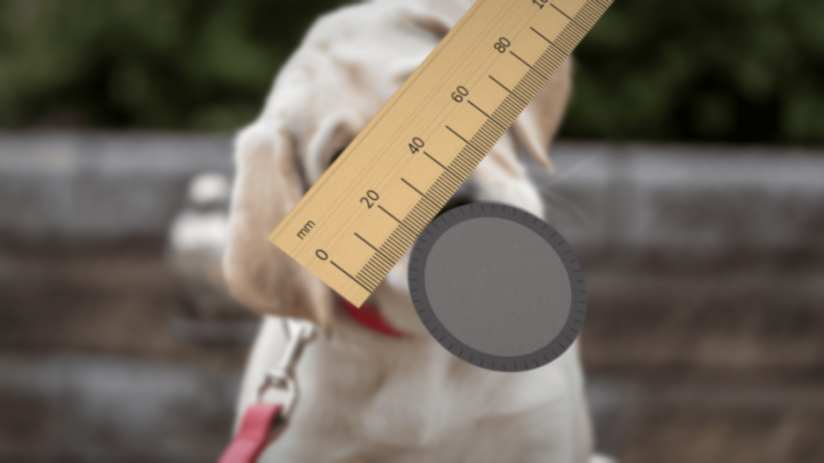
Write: 45 mm
